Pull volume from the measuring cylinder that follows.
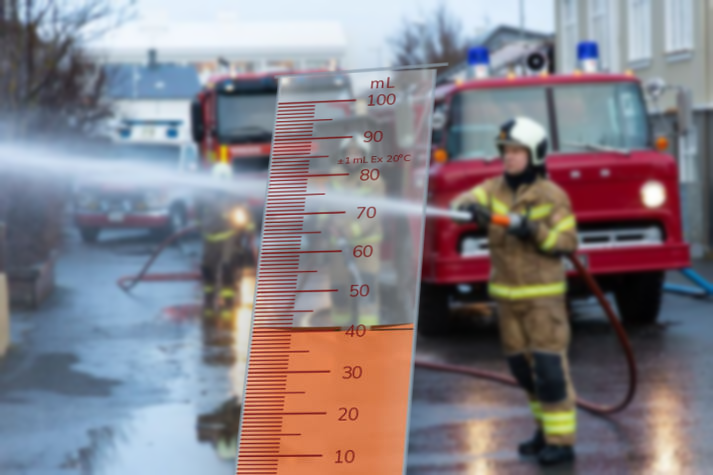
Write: 40 mL
